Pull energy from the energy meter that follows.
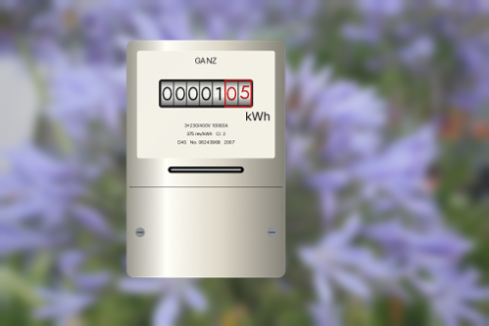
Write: 1.05 kWh
